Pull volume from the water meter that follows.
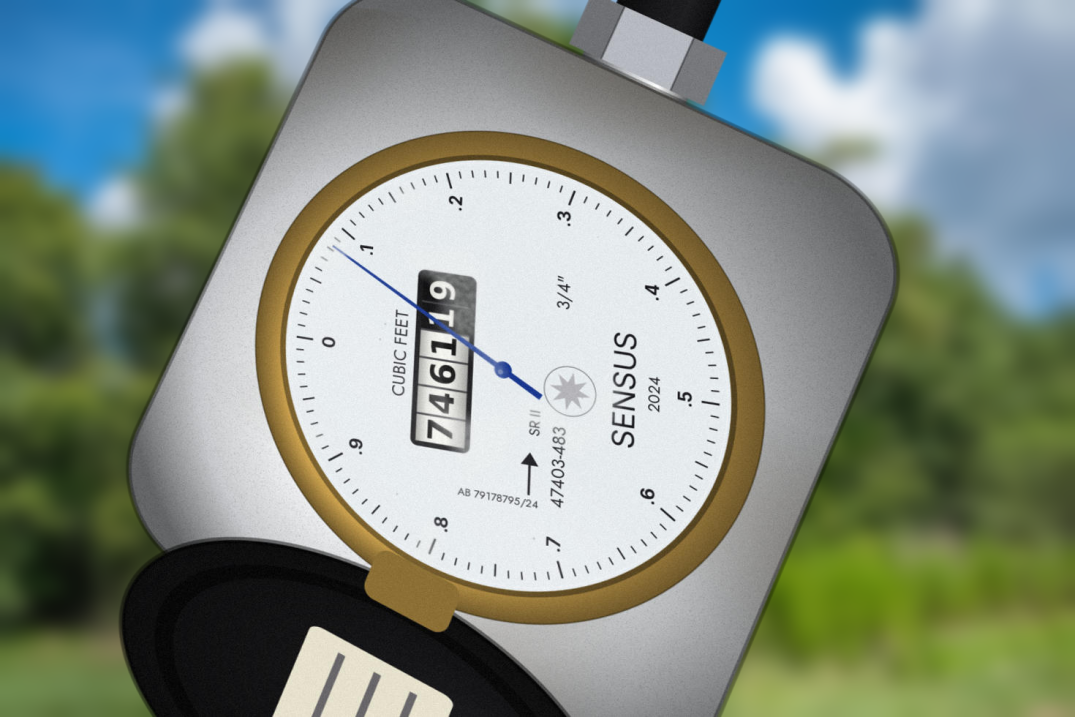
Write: 746119.08 ft³
